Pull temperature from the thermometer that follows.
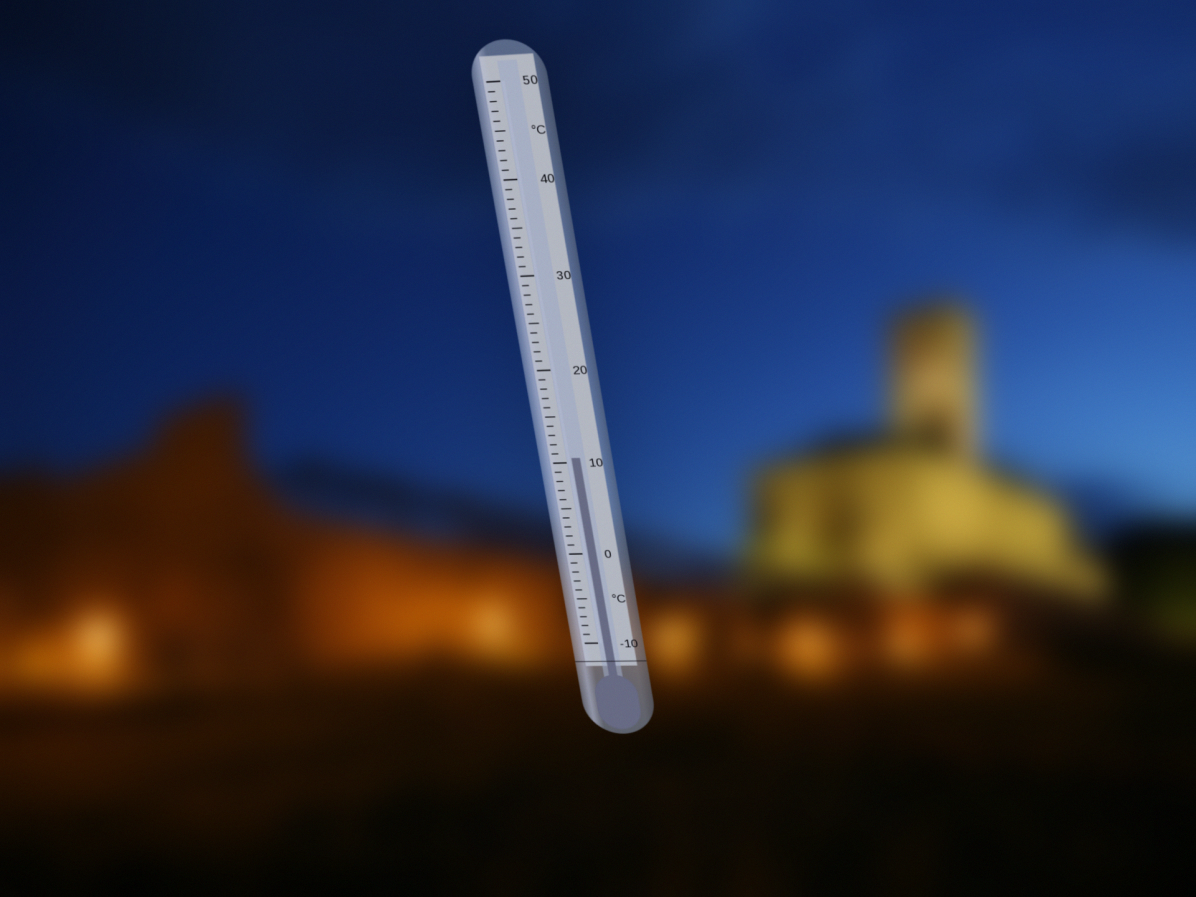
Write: 10.5 °C
